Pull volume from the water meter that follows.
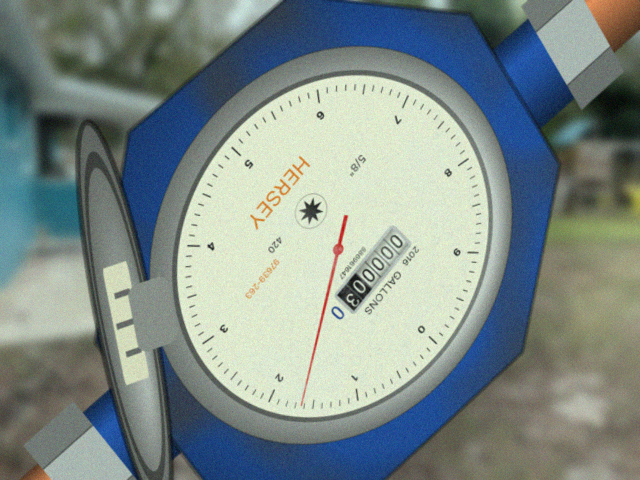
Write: 31.6 gal
